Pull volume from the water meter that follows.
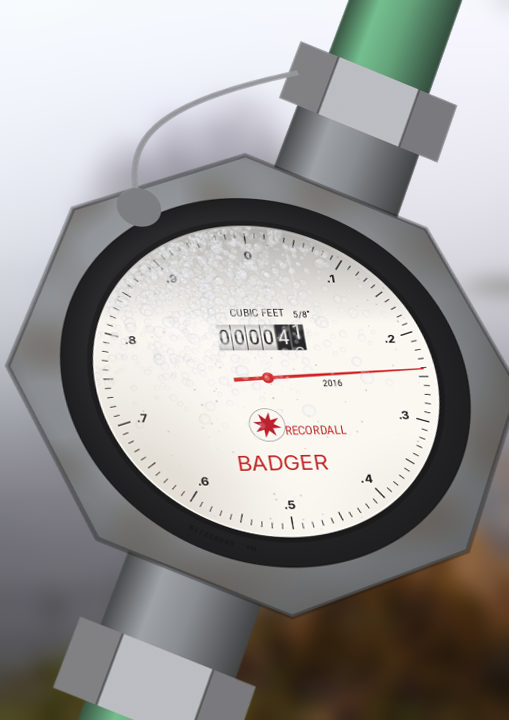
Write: 41.24 ft³
